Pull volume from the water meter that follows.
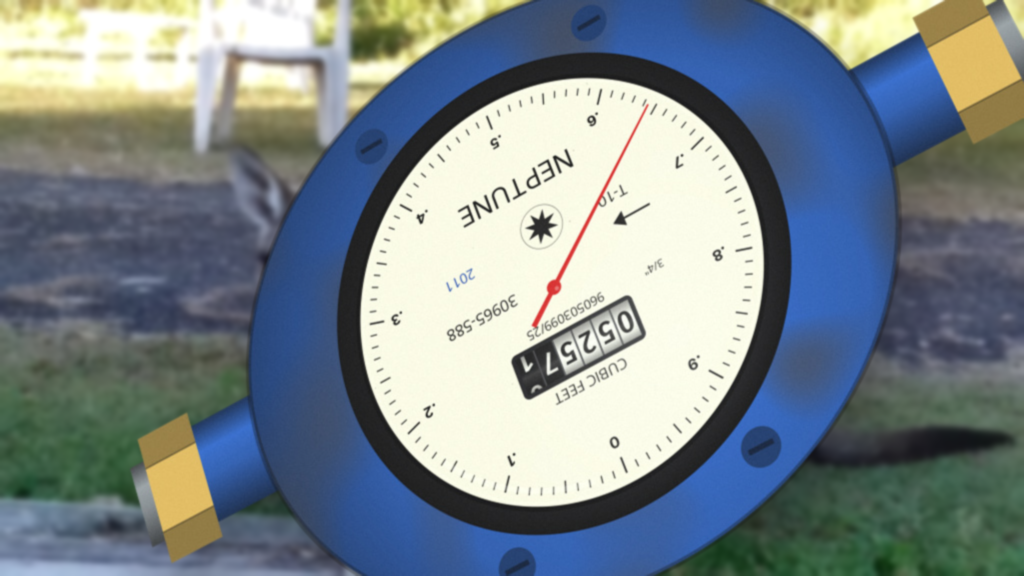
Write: 52570.64 ft³
